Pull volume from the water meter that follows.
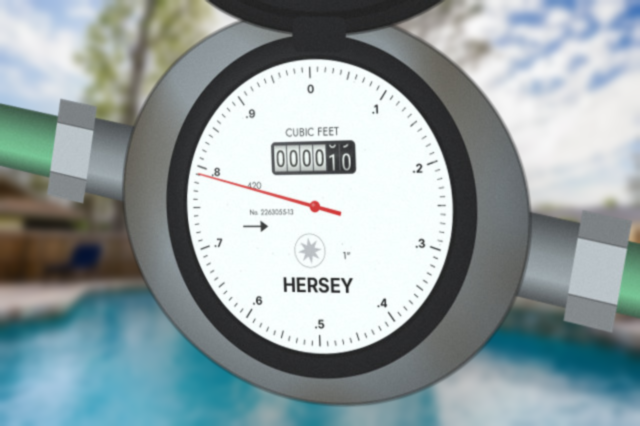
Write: 9.79 ft³
